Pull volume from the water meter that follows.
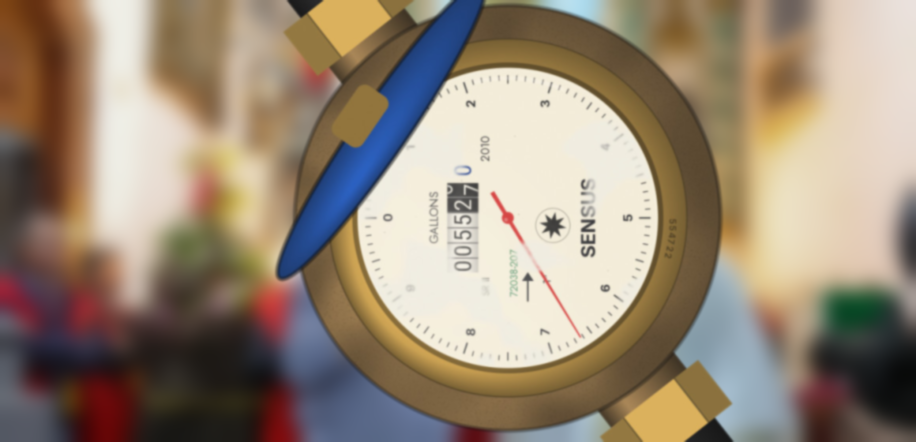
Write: 55266.6 gal
